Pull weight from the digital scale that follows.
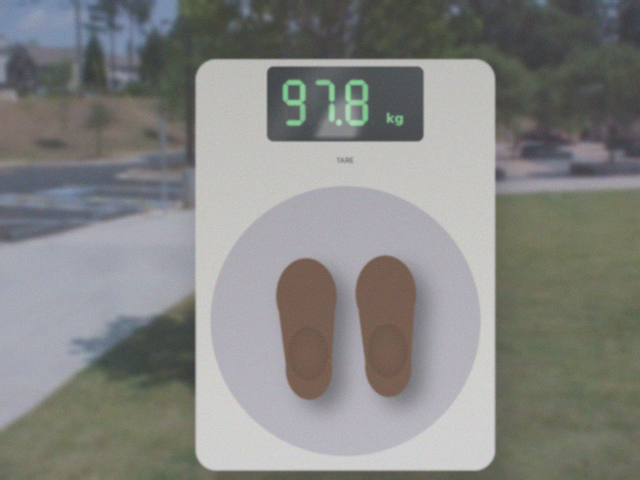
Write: 97.8 kg
